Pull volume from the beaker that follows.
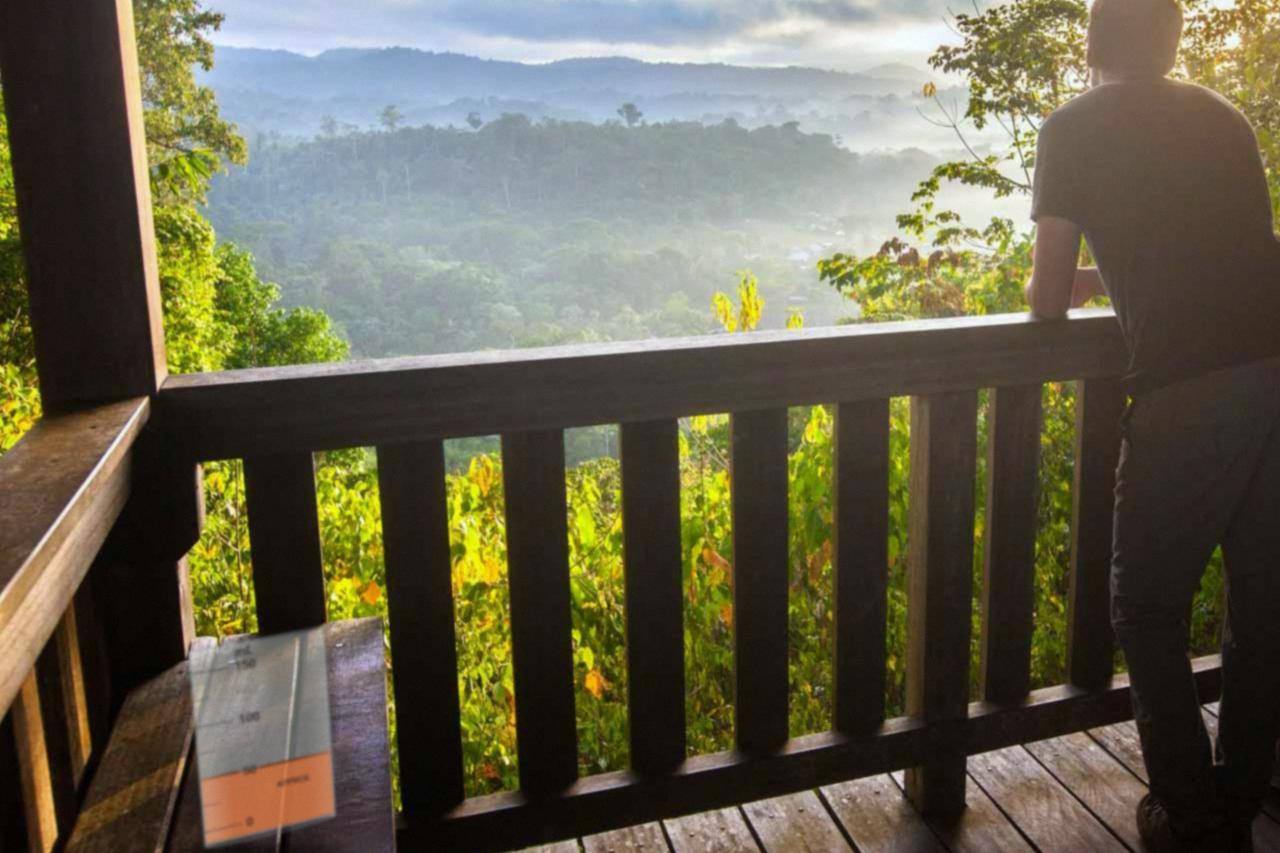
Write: 50 mL
